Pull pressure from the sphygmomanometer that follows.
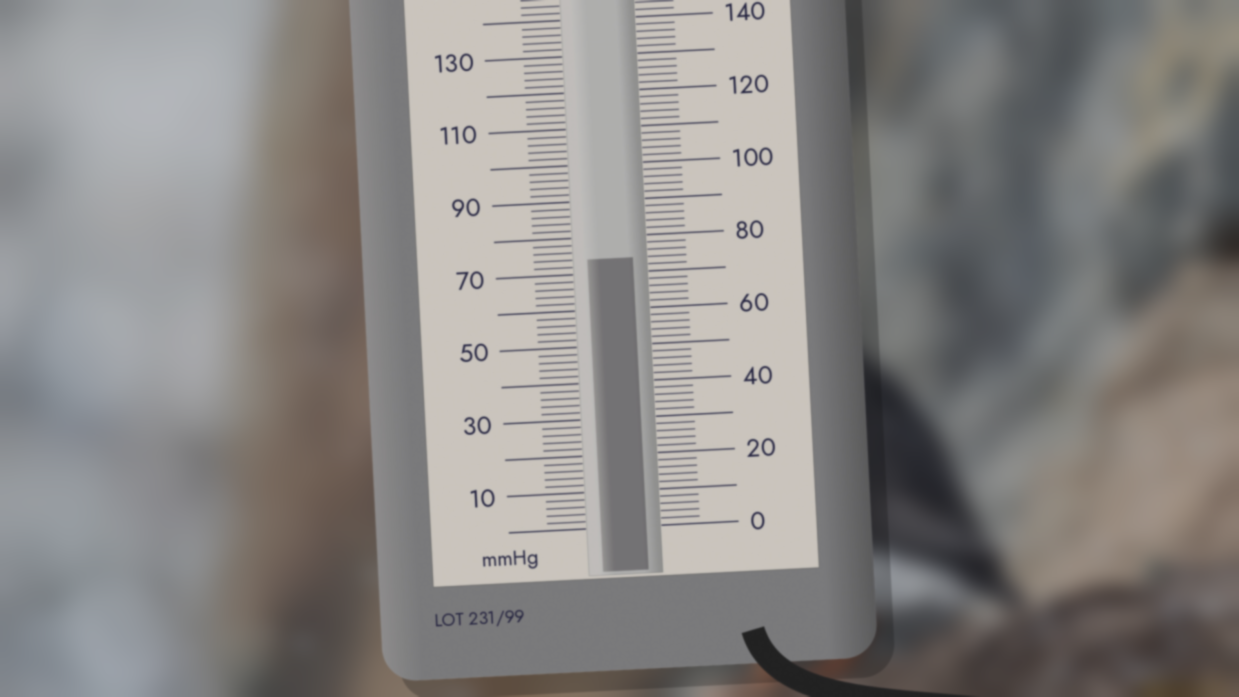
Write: 74 mmHg
